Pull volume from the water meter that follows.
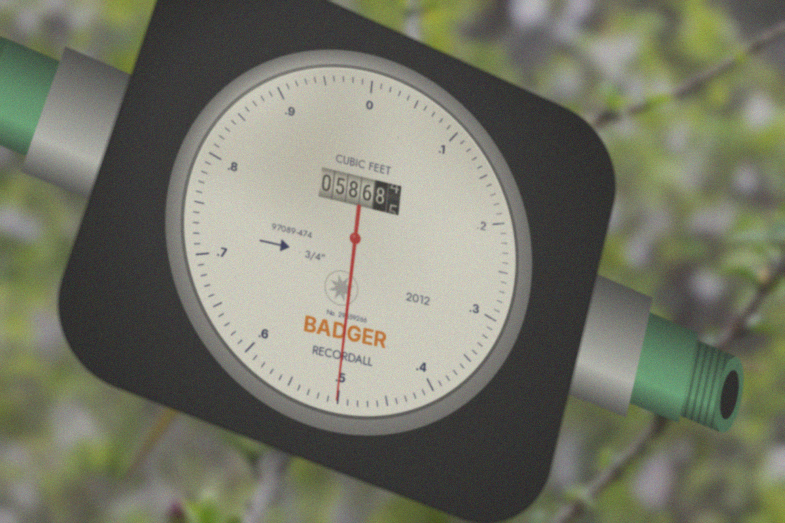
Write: 58684.50 ft³
